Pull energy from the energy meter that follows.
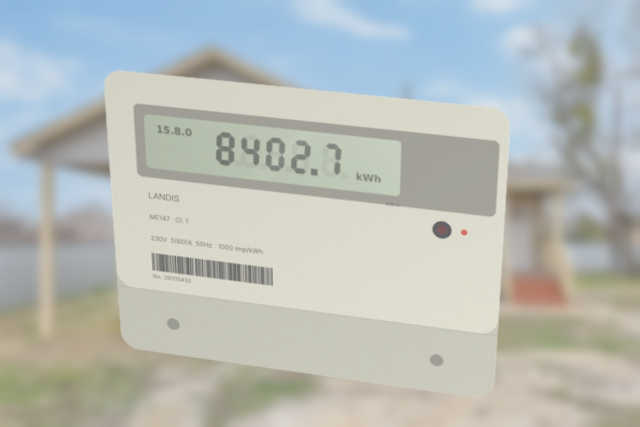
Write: 8402.7 kWh
